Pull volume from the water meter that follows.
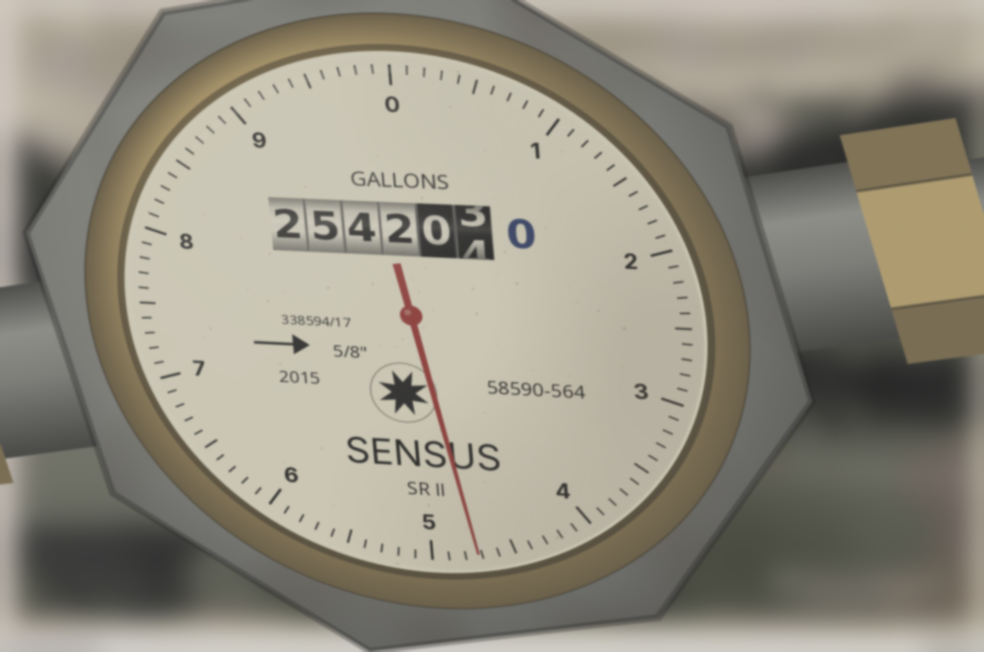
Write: 2542034.7 gal
